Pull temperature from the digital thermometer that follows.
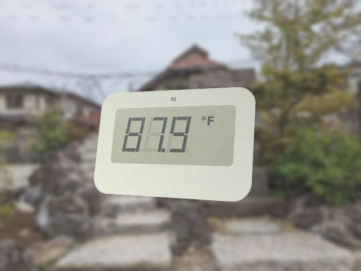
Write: 87.9 °F
